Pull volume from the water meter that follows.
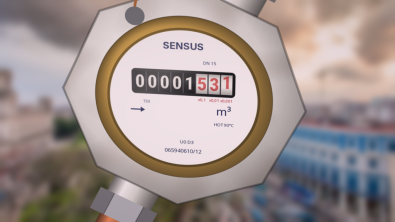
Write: 1.531 m³
